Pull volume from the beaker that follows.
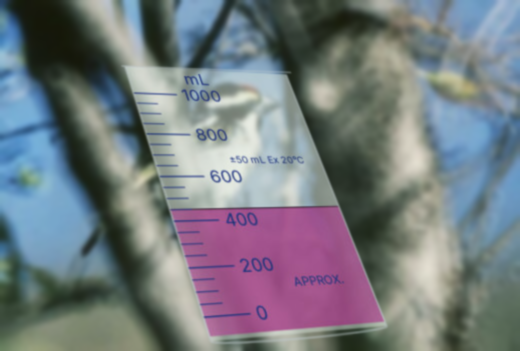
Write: 450 mL
